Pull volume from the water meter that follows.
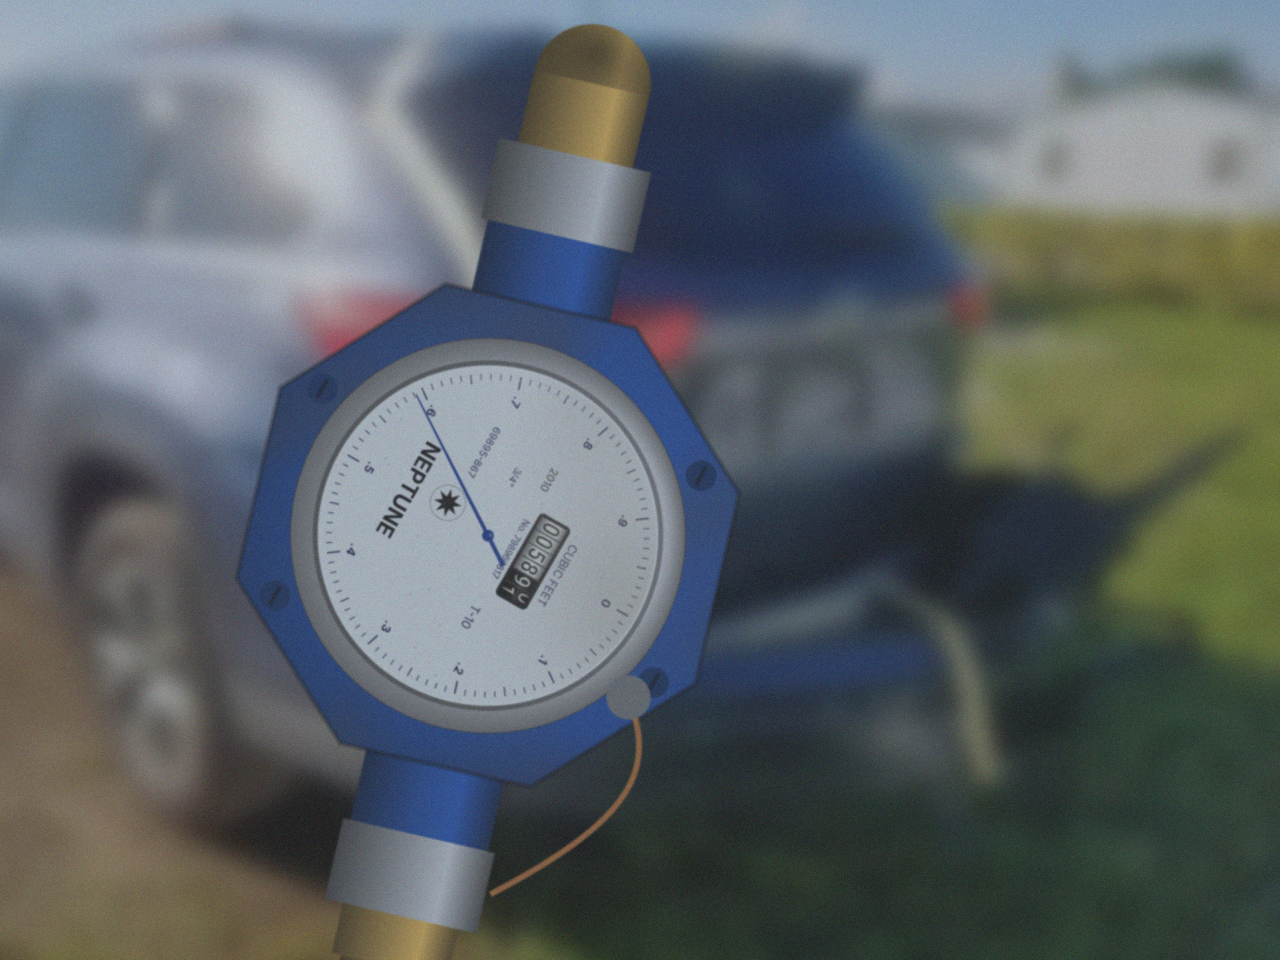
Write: 5890.59 ft³
